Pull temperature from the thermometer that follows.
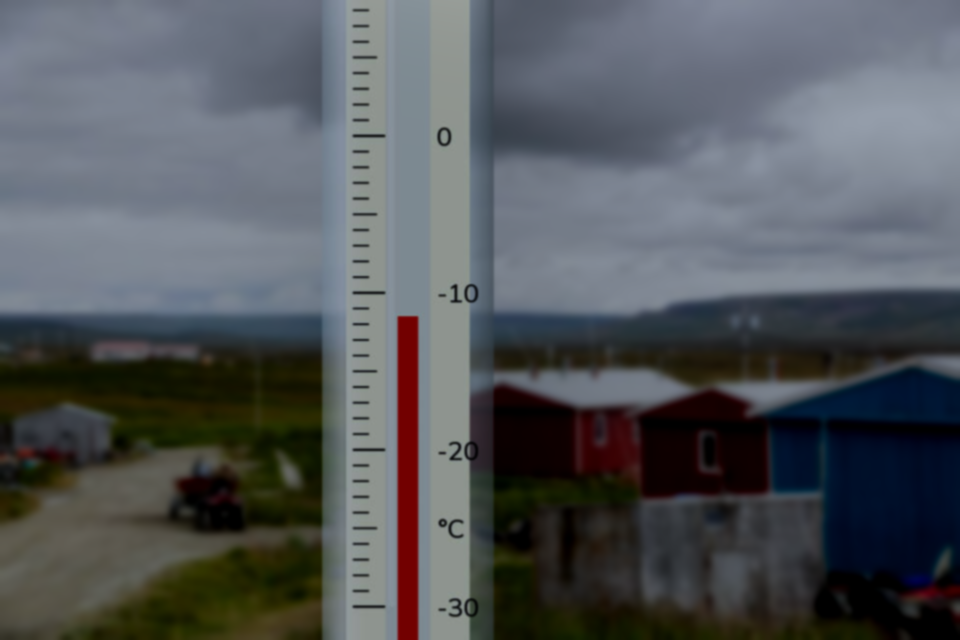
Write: -11.5 °C
